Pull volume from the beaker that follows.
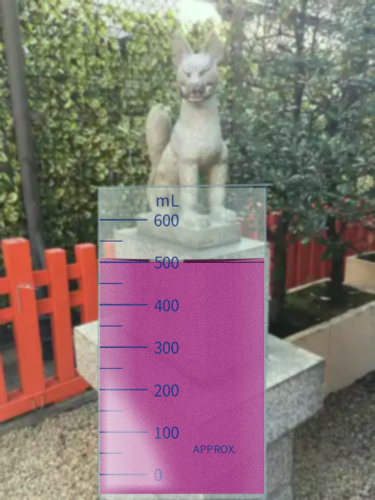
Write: 500 mL
